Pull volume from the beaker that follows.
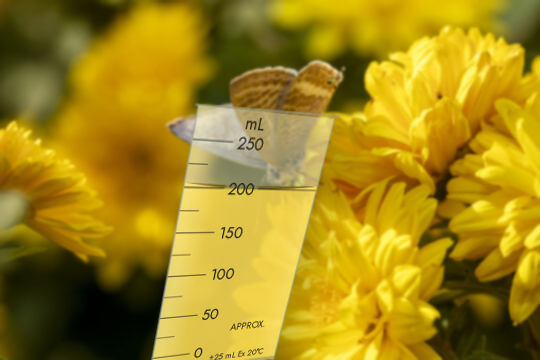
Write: 200 mL
